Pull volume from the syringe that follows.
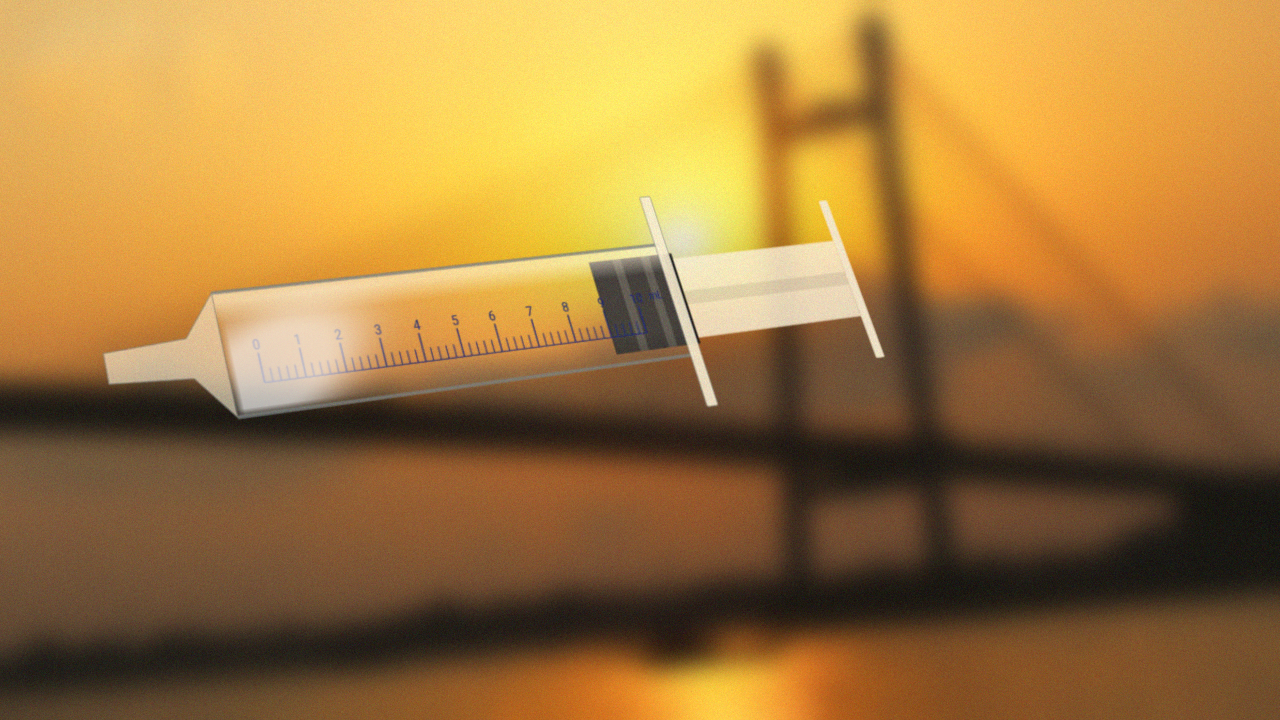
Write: 9 mL
